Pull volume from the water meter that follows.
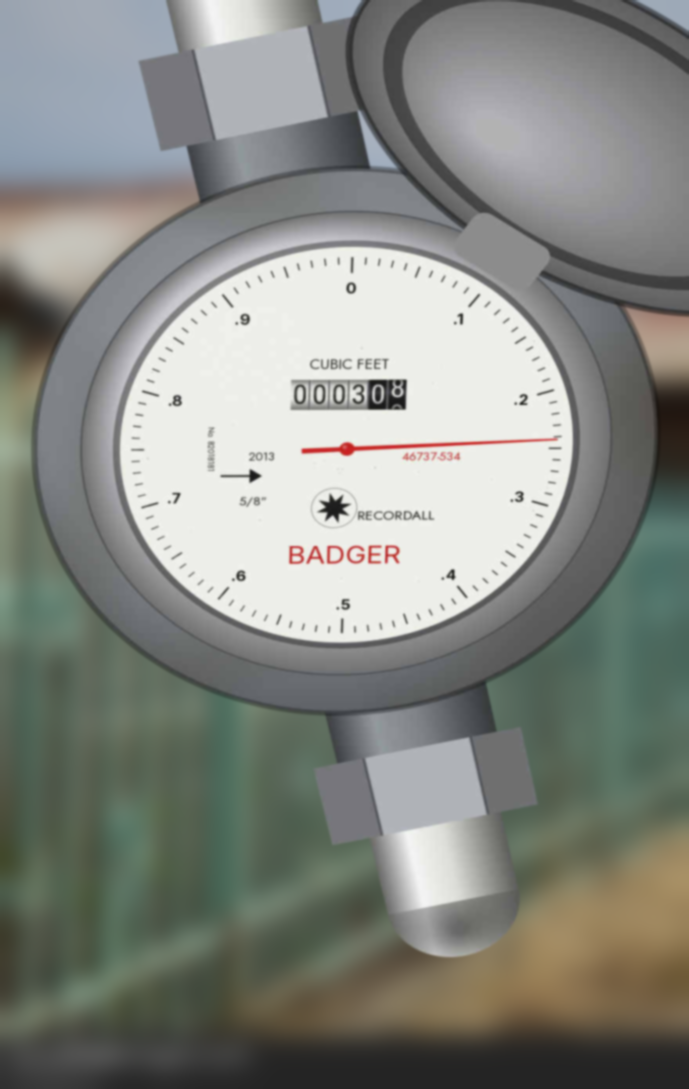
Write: 308.24 ft³
